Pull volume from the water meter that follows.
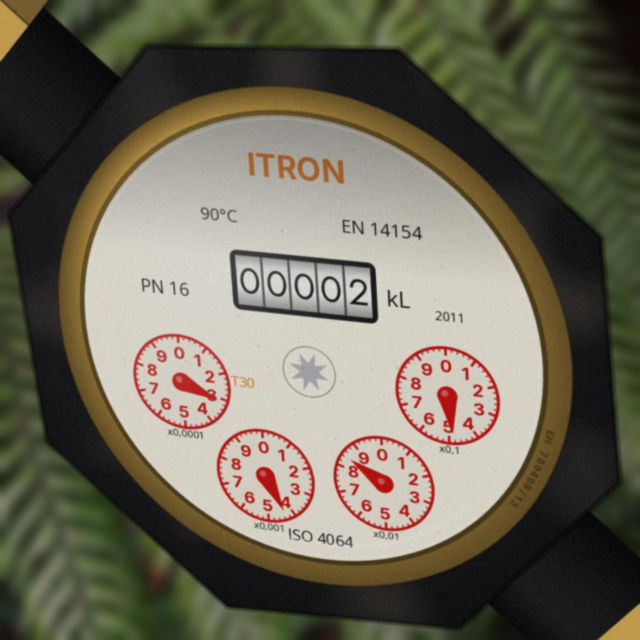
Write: 2.4843 kL
